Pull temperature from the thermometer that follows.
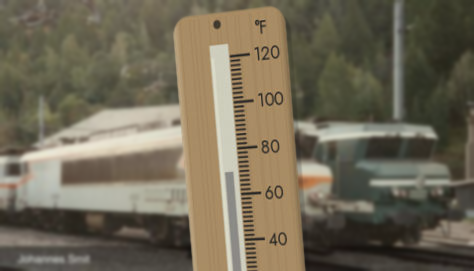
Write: 70 °F
